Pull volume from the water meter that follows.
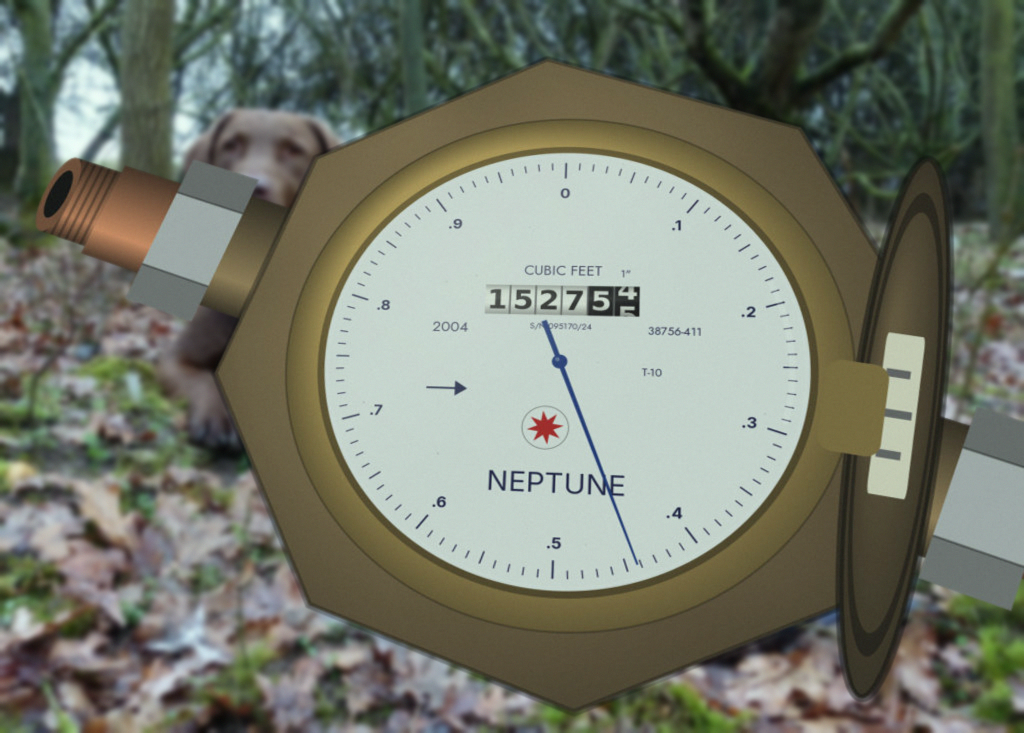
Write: 152754.44 ft³
